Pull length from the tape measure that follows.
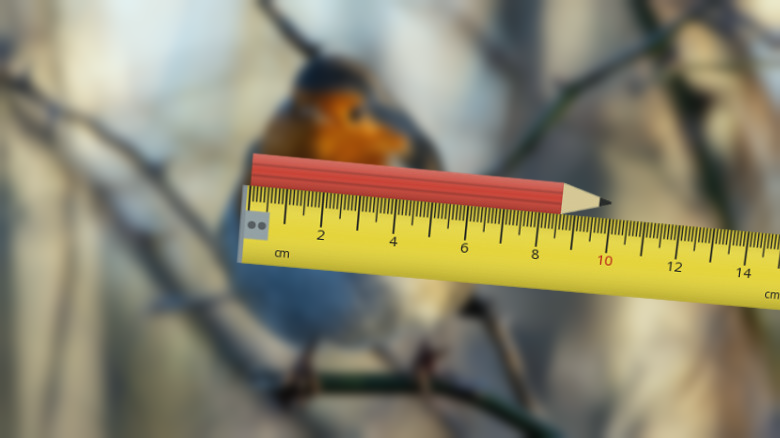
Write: 10 cm
